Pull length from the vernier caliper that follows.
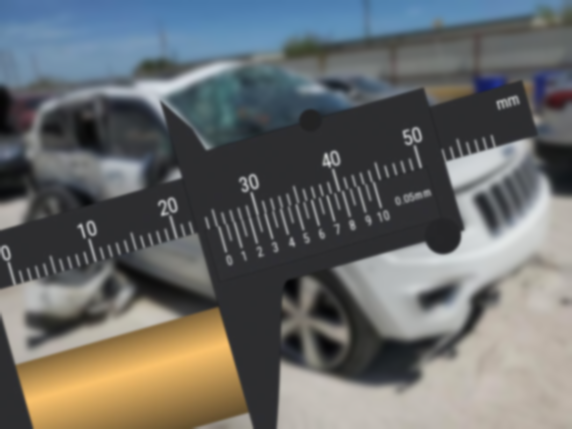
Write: 25.2 mm
